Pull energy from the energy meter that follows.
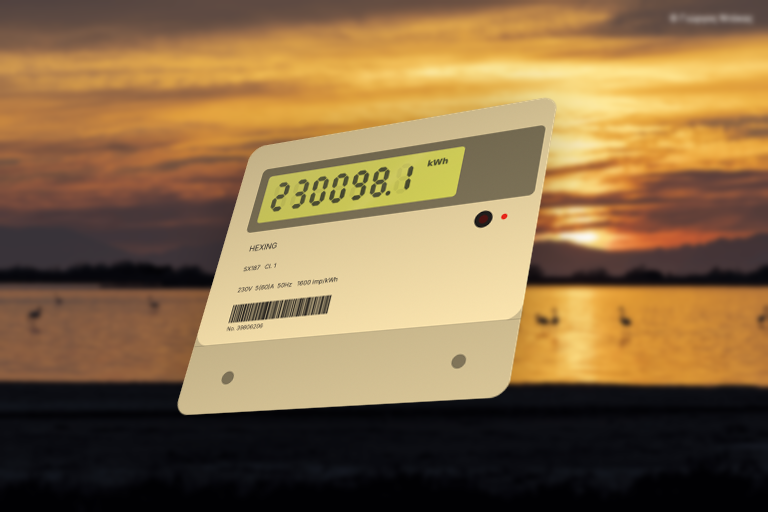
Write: 230098.1 kWh
